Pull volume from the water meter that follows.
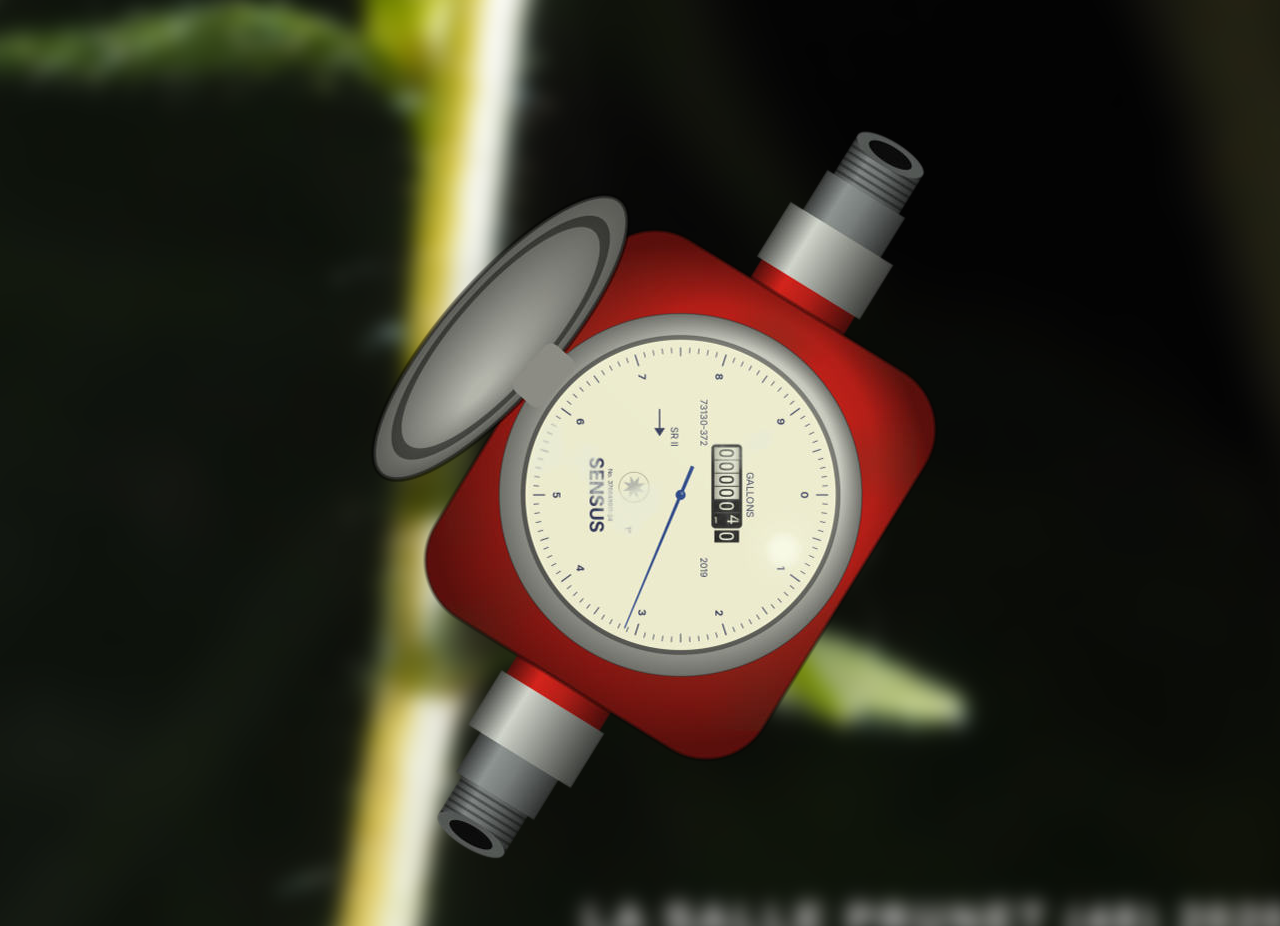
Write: 43.1 gal
